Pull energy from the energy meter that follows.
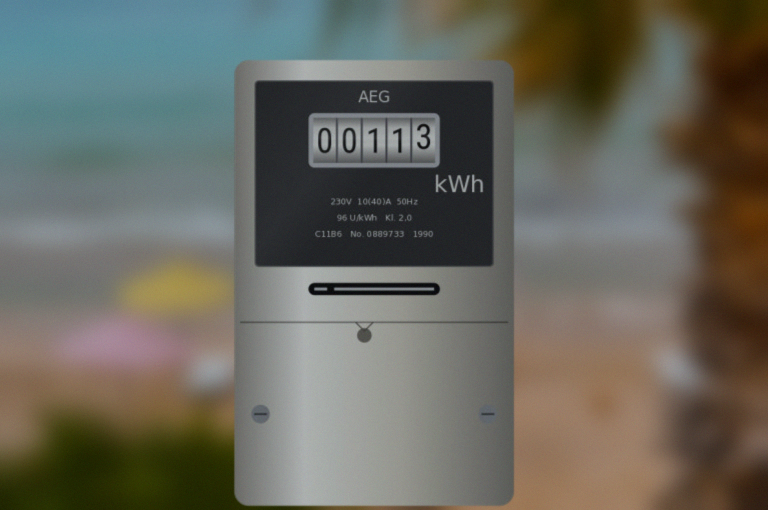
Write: 113 kWh
